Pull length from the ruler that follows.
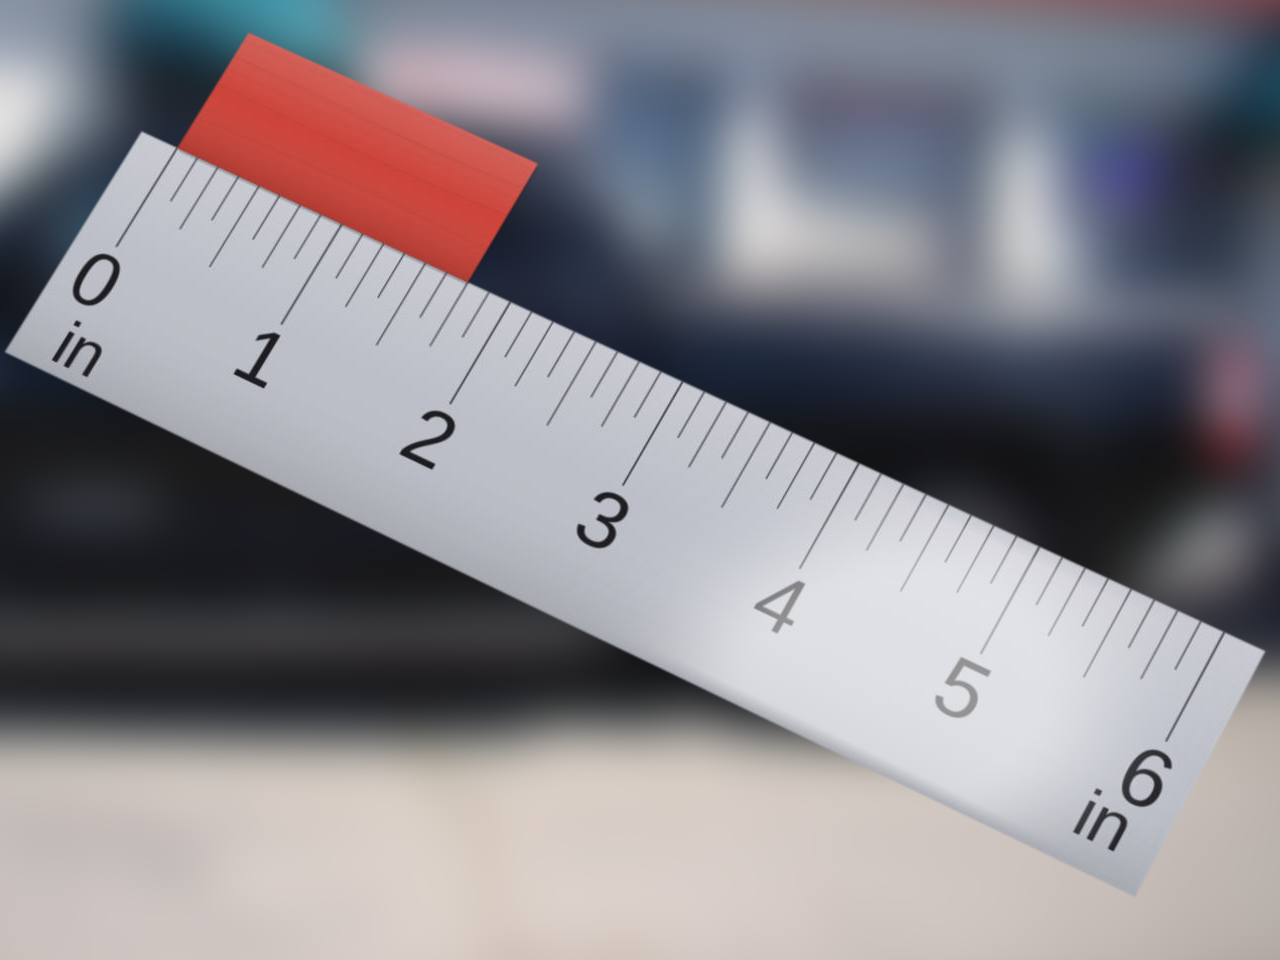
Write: 1.75 in
